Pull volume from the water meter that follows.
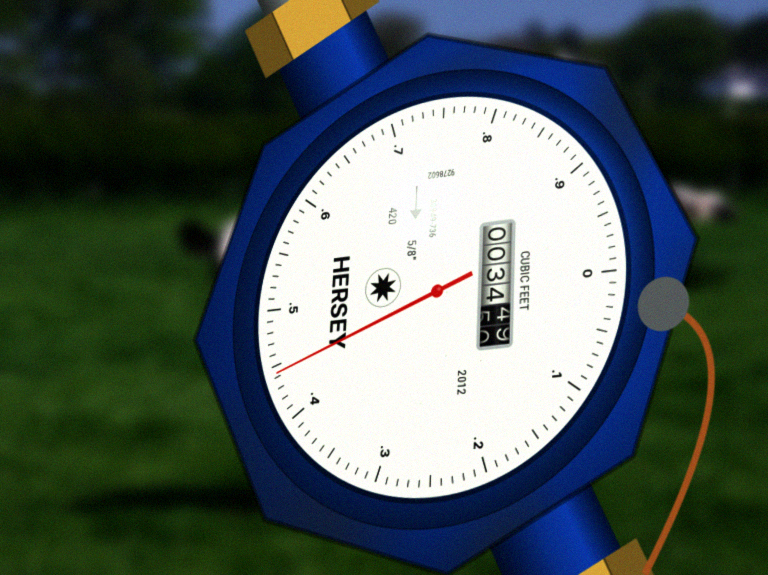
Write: 3449.44 ft³
